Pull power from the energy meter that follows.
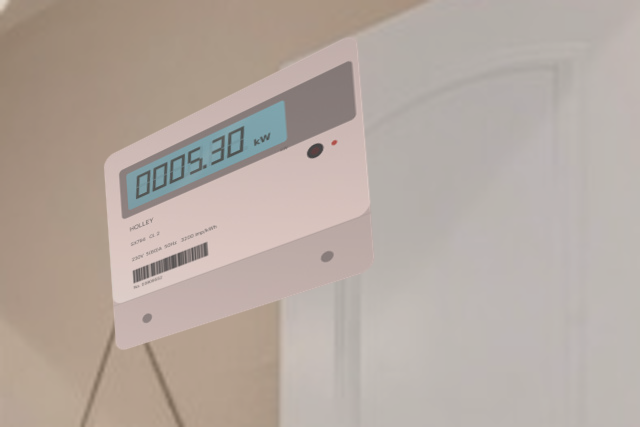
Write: 5.30 kW
